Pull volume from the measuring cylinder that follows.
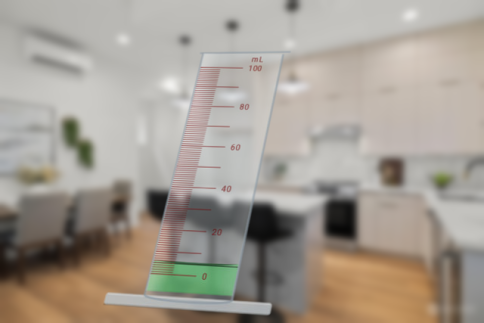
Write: 5 mL
